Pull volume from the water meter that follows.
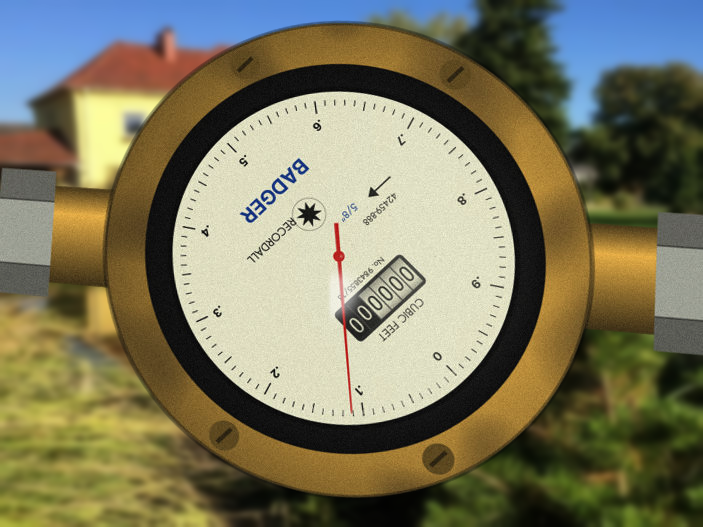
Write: 0.11 ft³
